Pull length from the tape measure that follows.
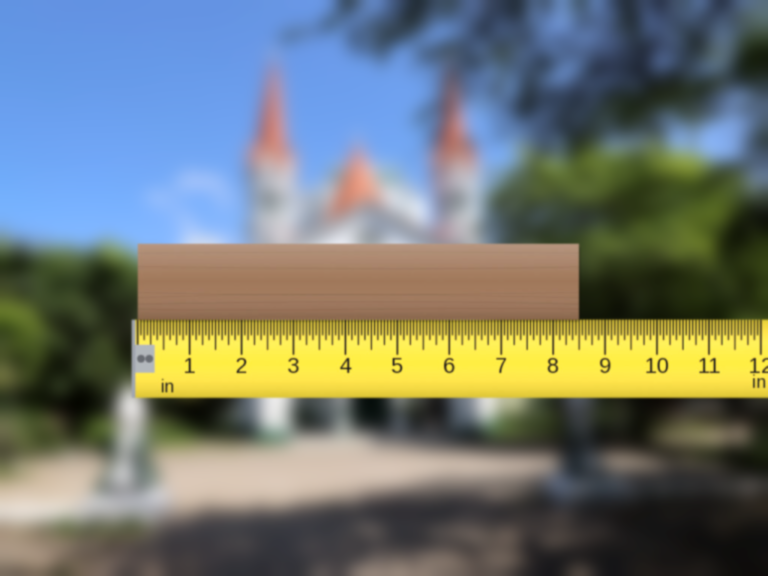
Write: 8.5 in
